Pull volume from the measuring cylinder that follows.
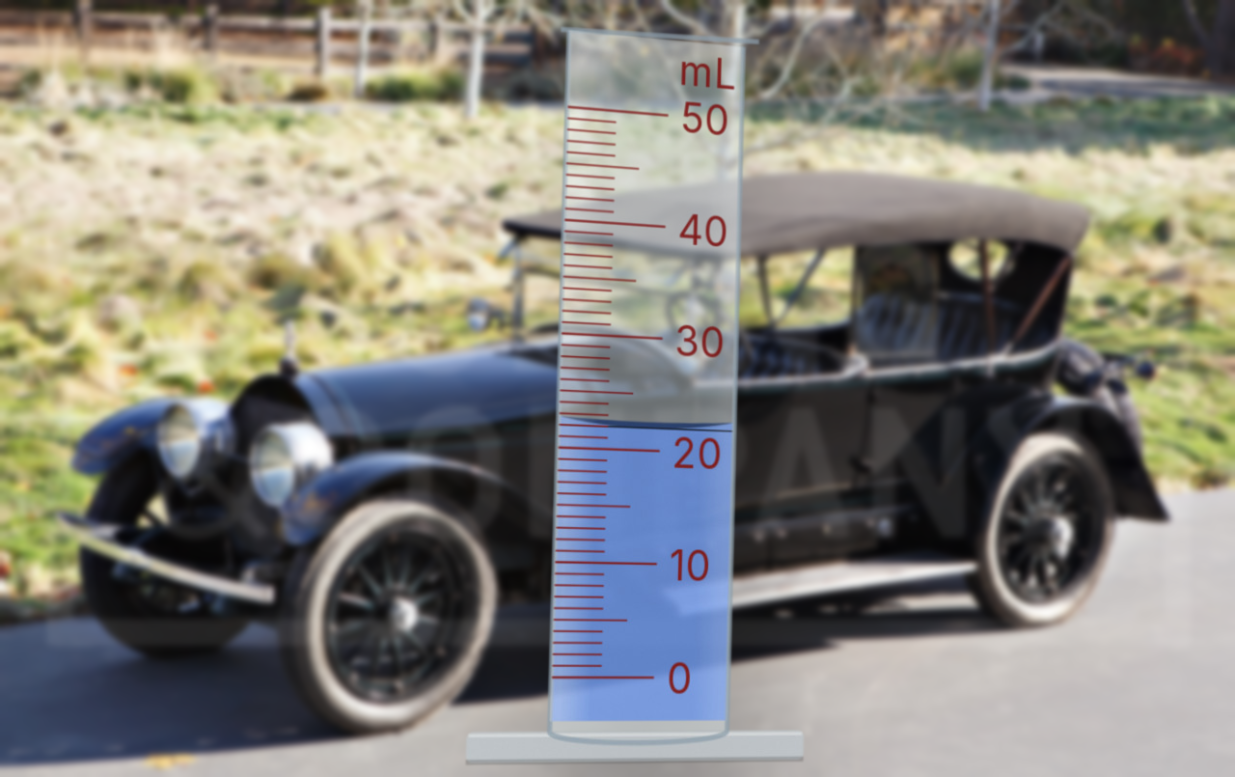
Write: 22 mL
